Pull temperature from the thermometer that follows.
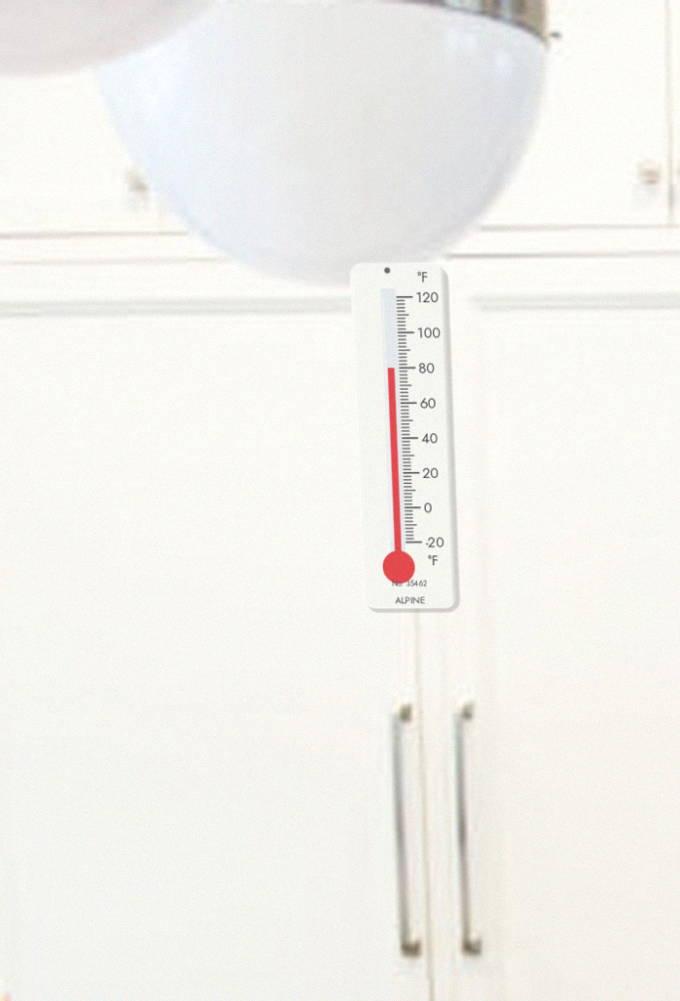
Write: 80 °F
